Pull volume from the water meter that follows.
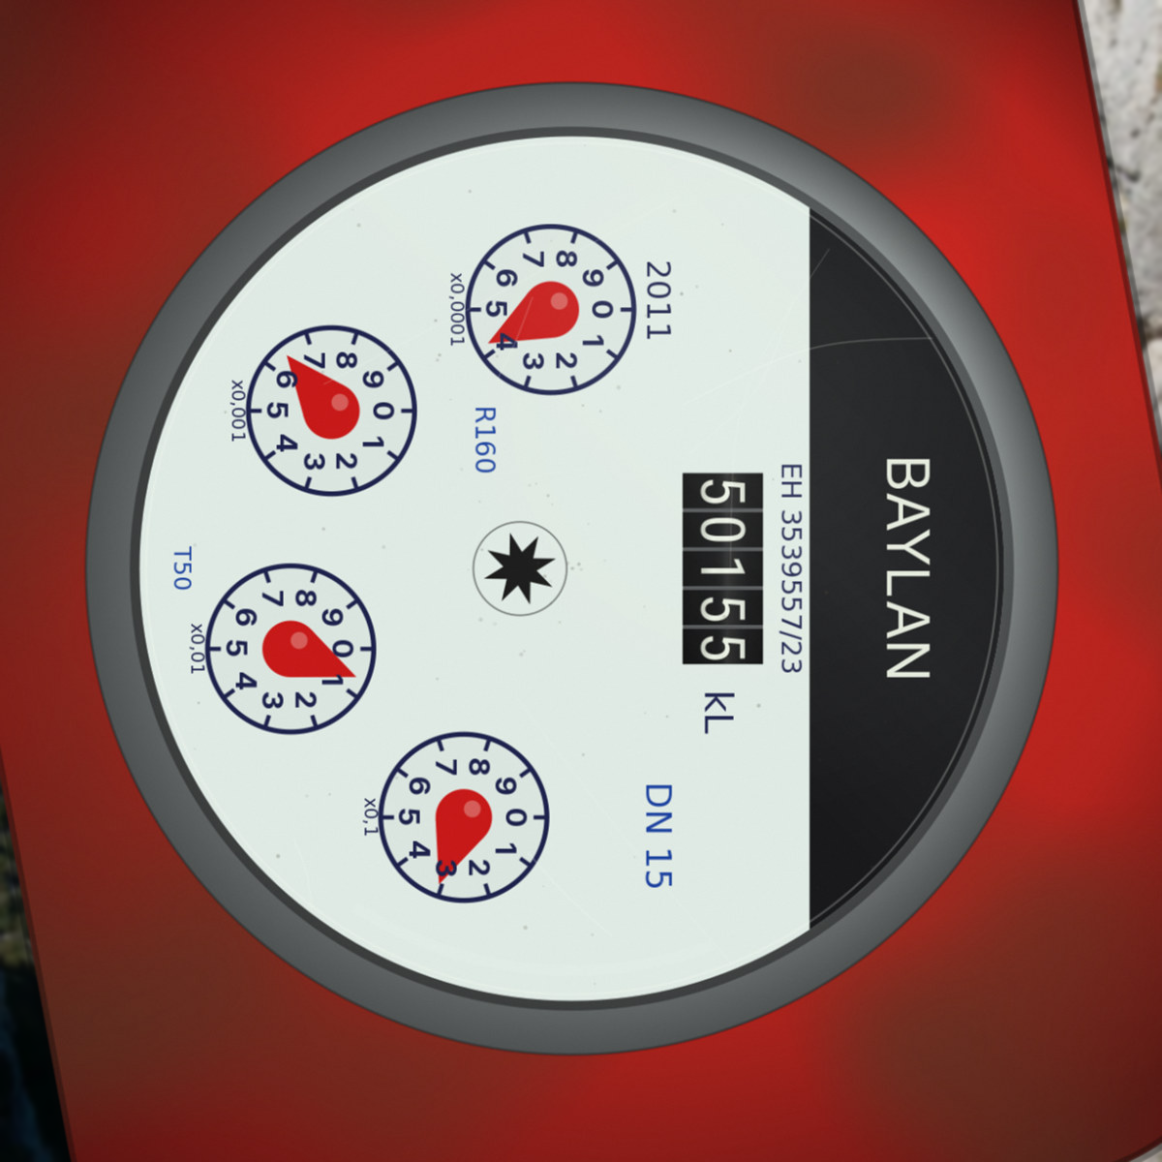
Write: 50155.3064 kL
